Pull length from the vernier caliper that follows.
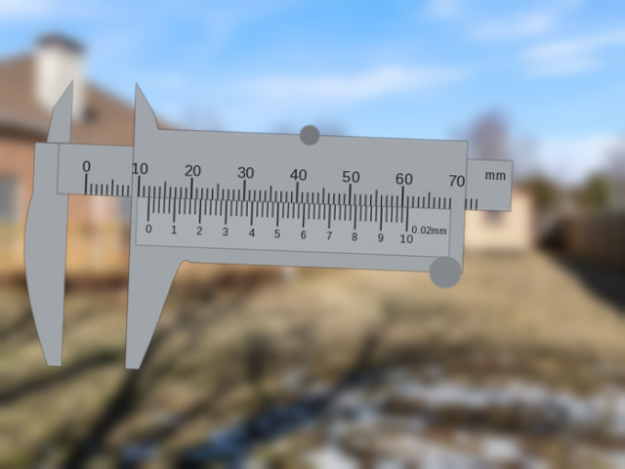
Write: 12.0 mm
